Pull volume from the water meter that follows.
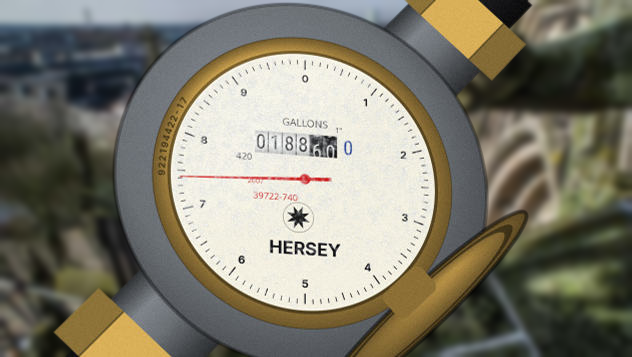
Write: 188597.4 gal
